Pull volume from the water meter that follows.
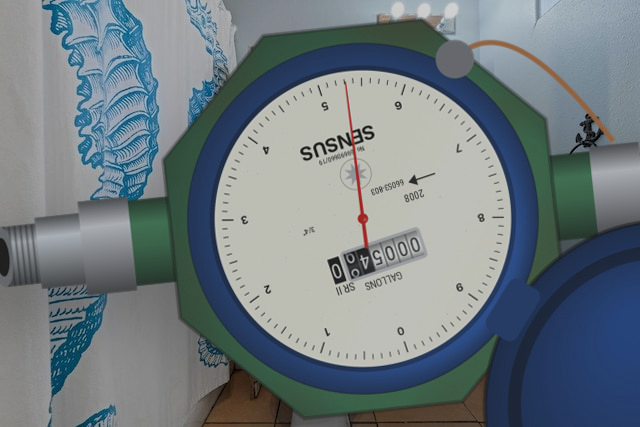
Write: 5485.3 gal
